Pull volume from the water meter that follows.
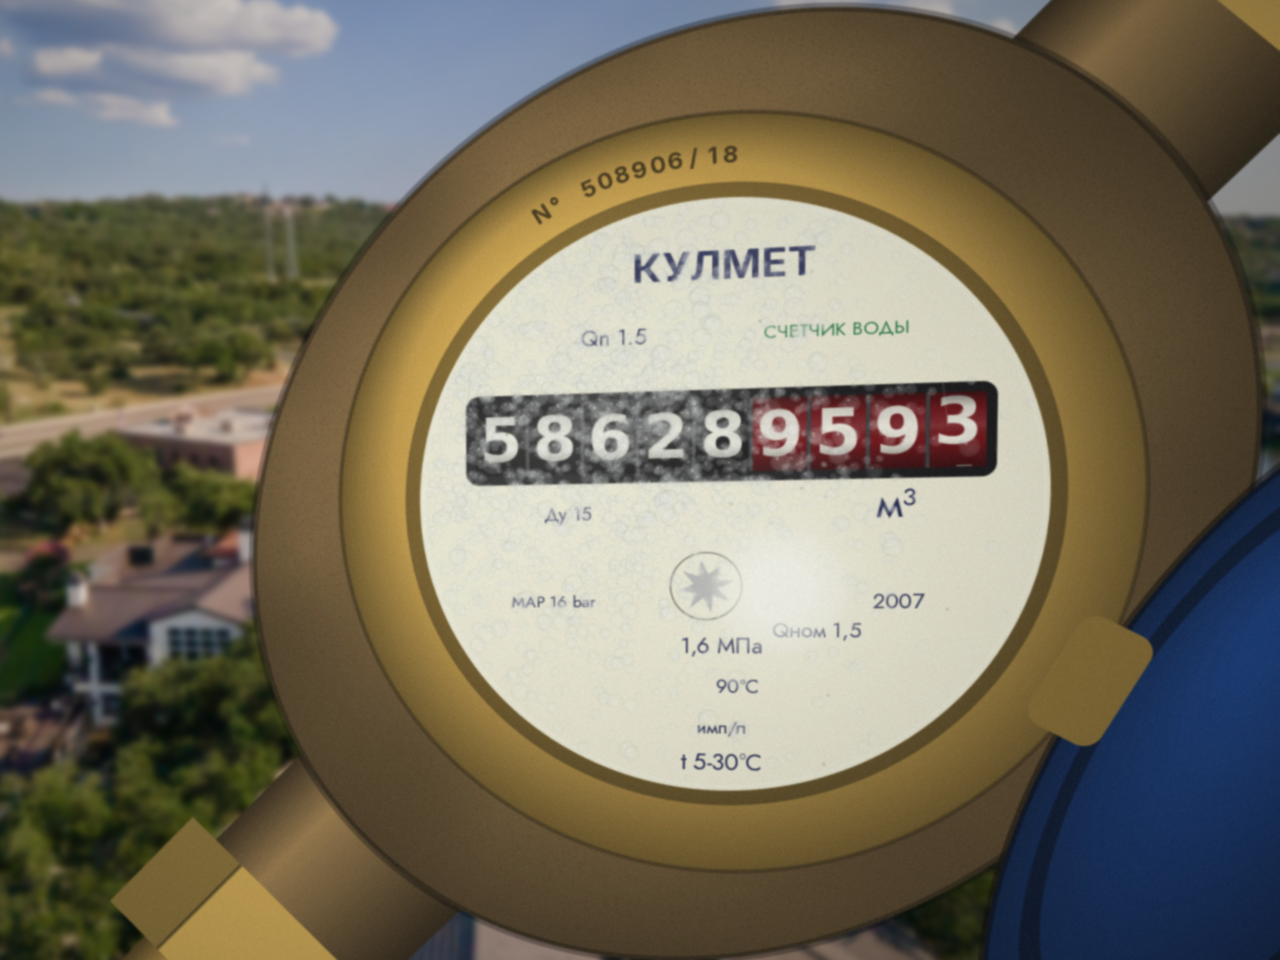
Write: 58628.9593 m³
